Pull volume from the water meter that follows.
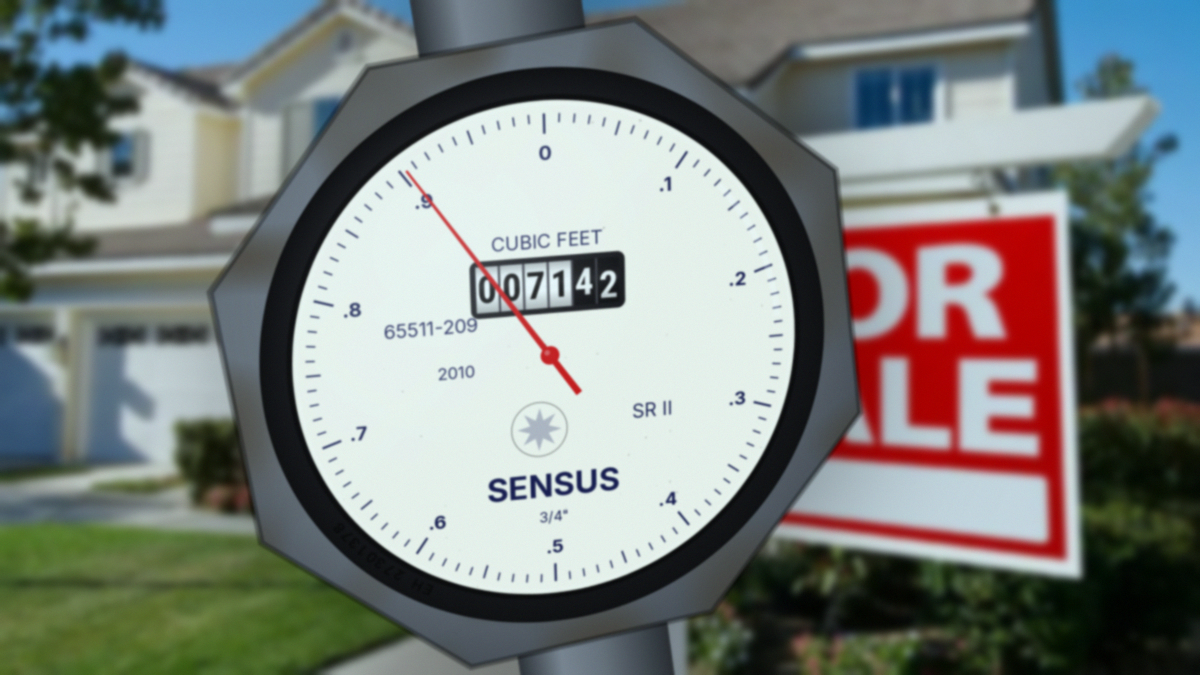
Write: 7141.90 ft³
